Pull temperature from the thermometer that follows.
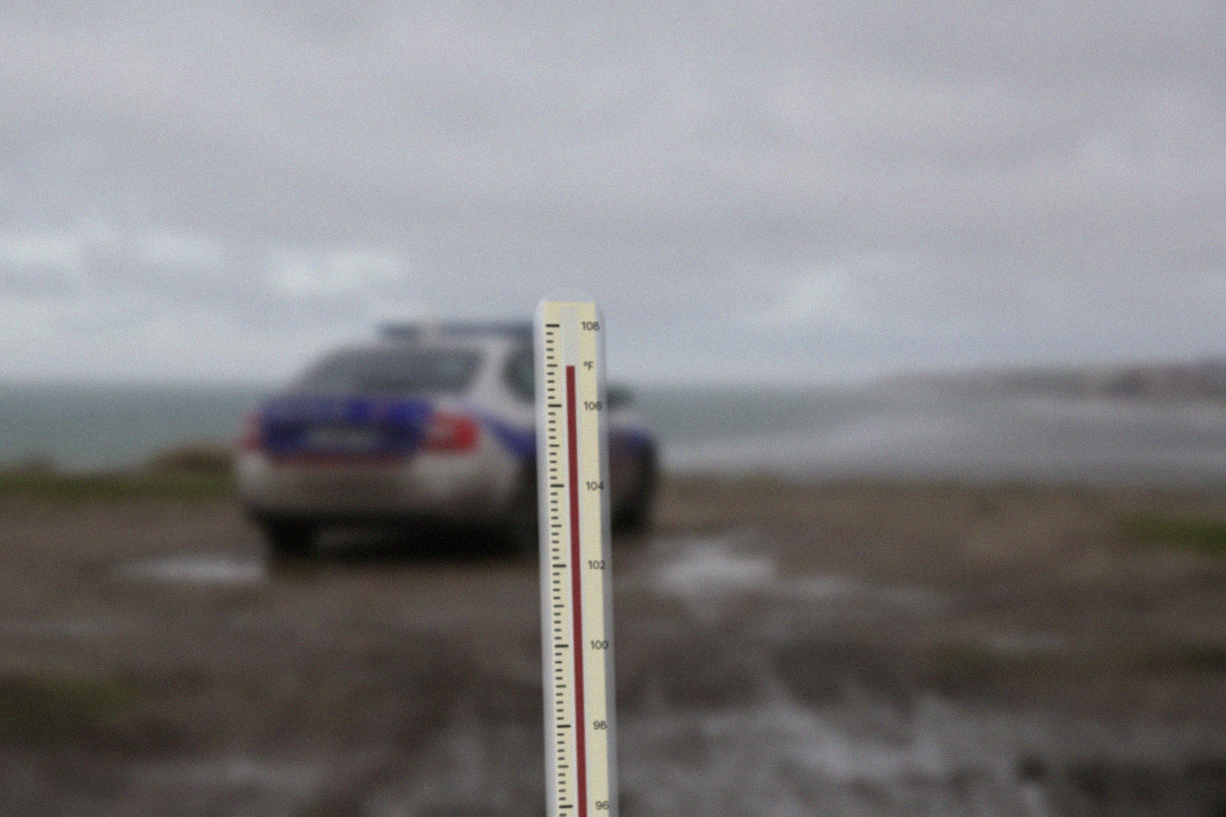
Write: 107 °F
